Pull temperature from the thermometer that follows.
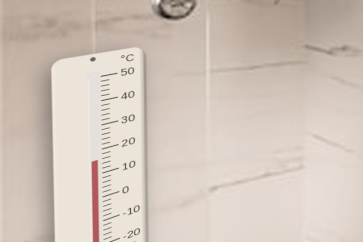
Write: 16 °C
